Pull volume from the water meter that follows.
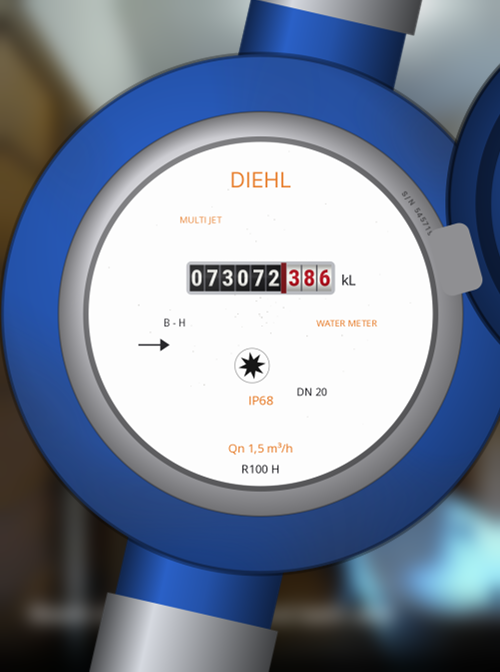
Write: 73072.386 kL
